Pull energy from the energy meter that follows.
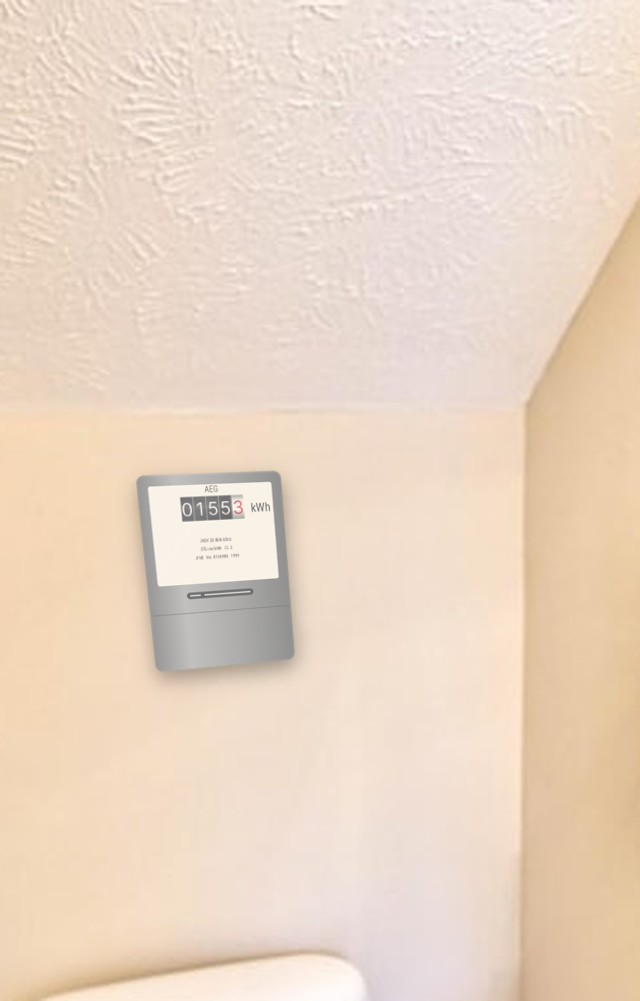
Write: 155.3 kWh
